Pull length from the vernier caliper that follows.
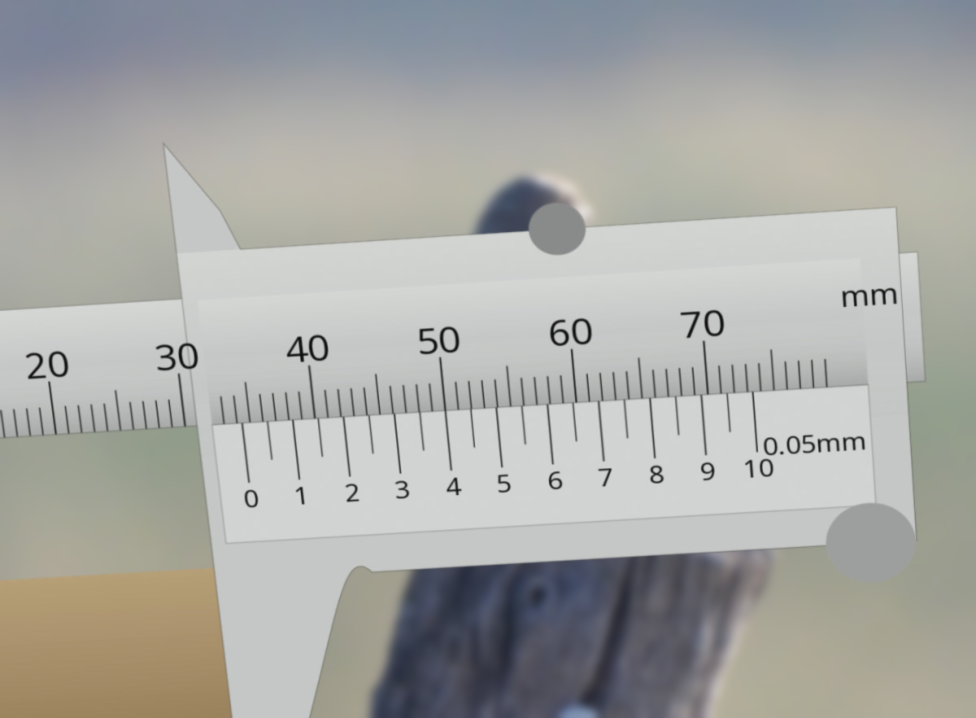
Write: 34.4 mm
